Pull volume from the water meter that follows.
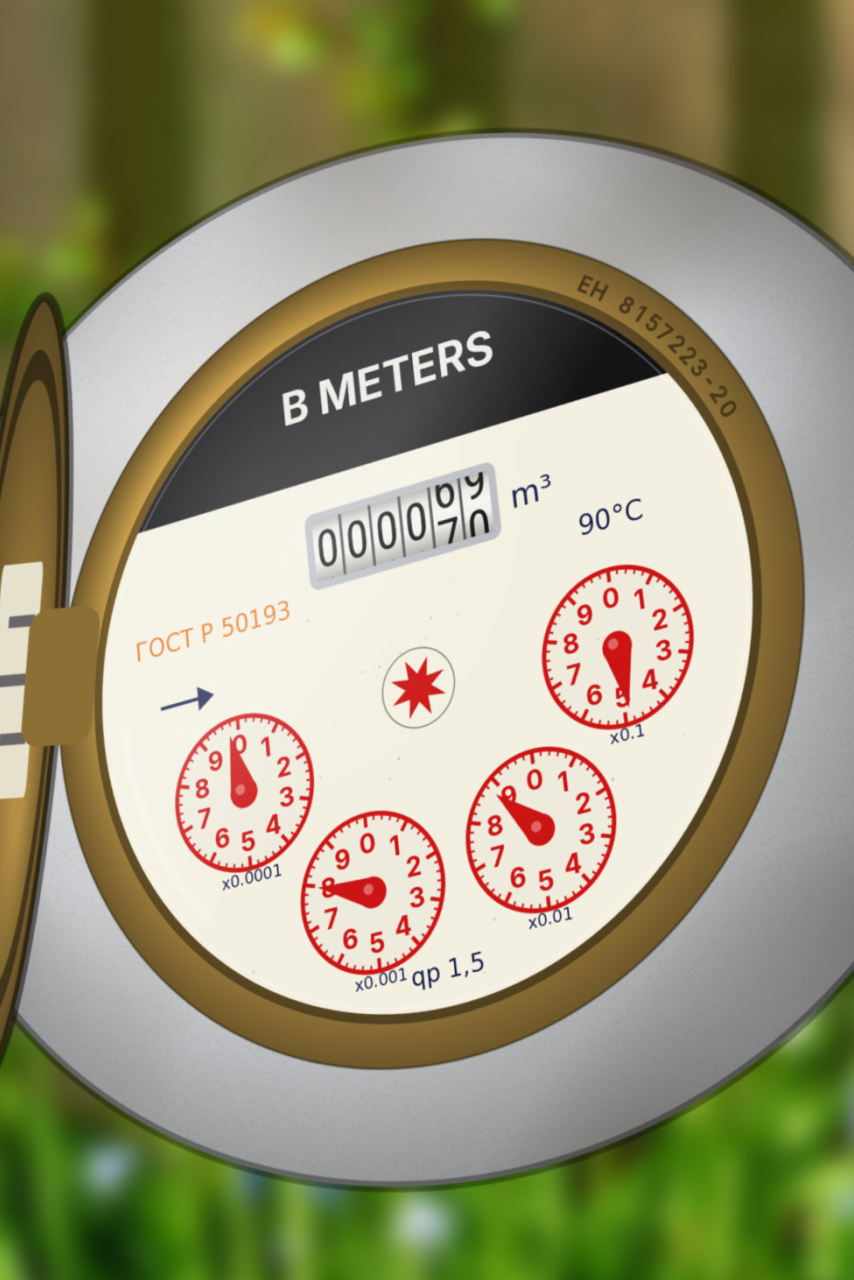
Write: 69.4879 m³
